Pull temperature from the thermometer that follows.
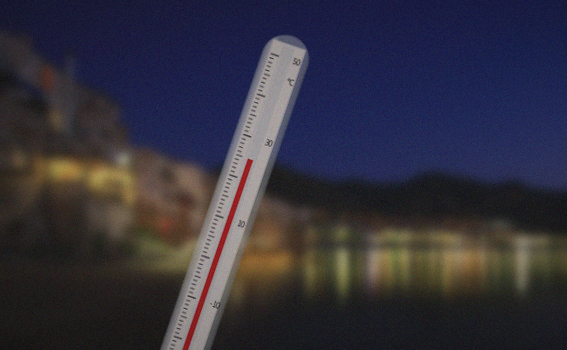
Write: 25 °C
